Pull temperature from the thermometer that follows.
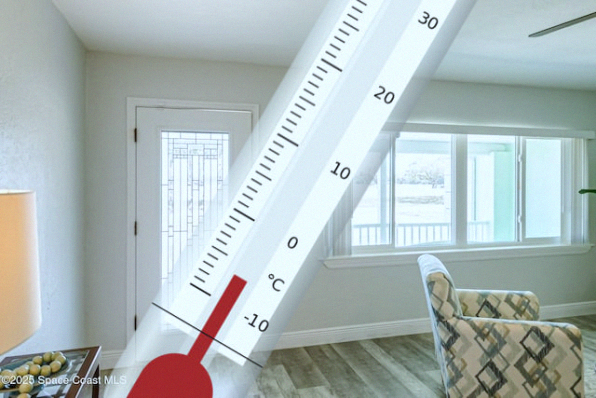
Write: -6.5 °C
